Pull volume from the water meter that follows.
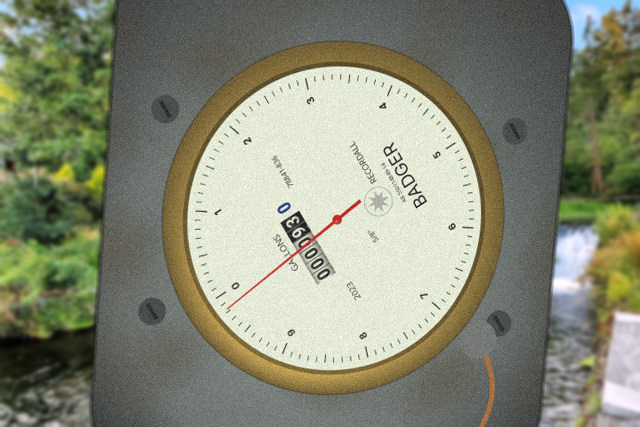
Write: 929.8 gal
